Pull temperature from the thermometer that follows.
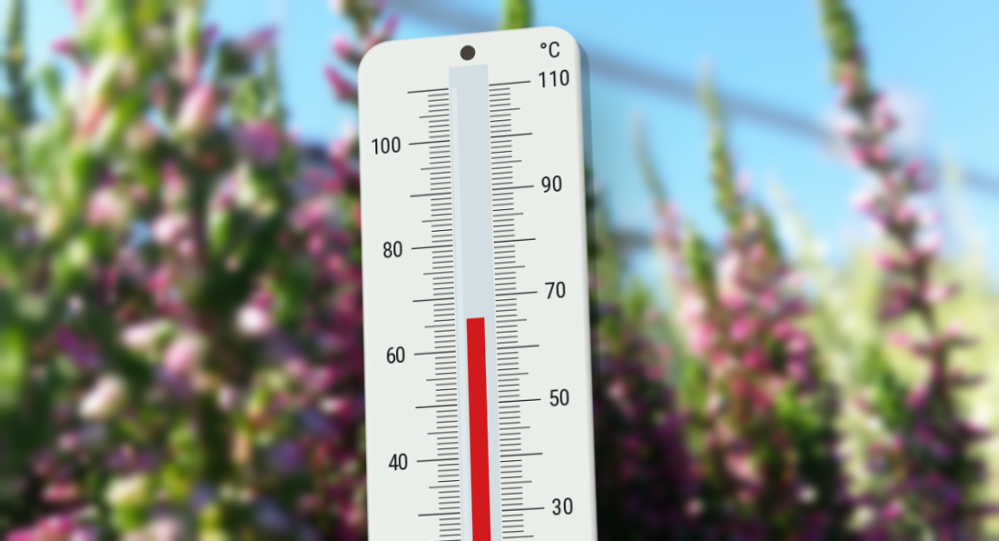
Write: 66 °C
